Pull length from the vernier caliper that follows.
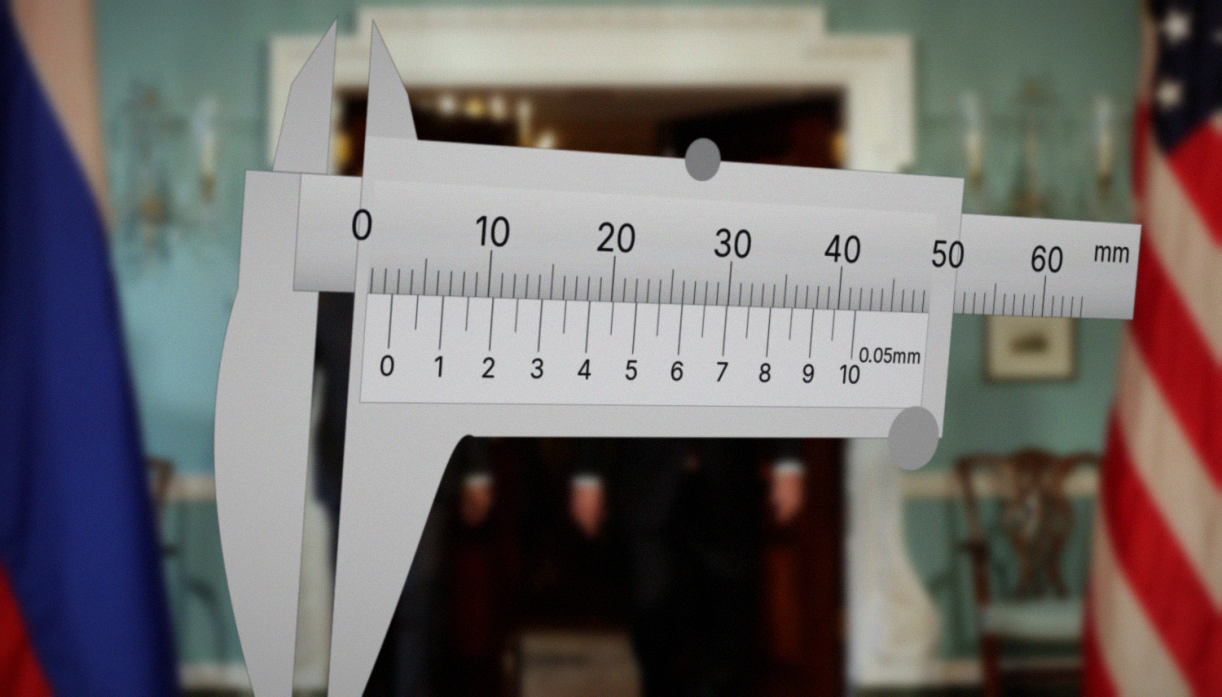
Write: 2.6 mm
